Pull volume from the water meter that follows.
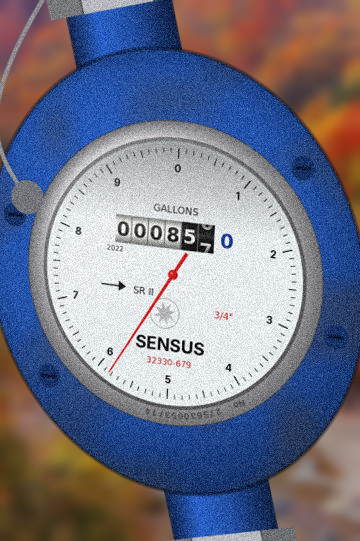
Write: 8565.8 gal
